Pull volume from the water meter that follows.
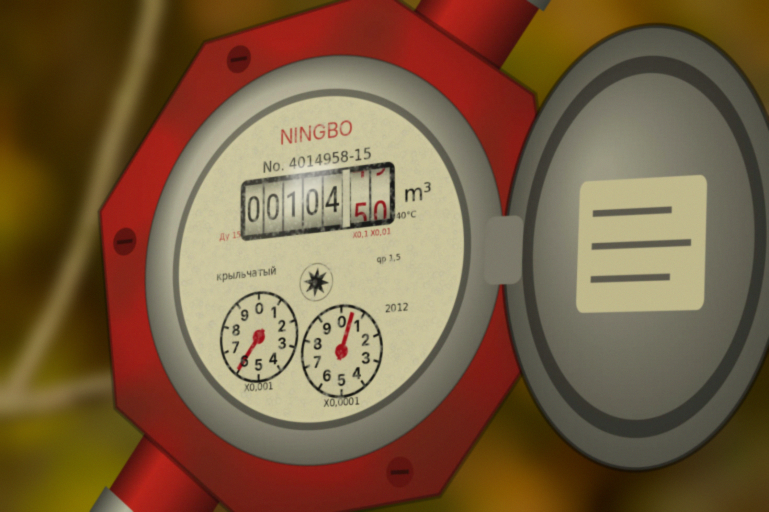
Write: 104.4960 m³
